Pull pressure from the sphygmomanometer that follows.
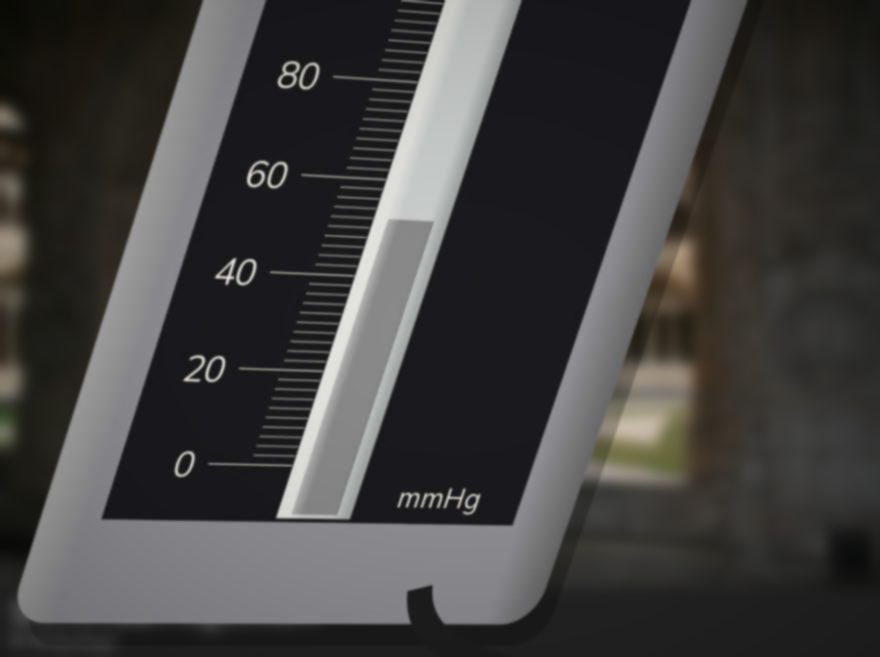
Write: 52 mmHg
